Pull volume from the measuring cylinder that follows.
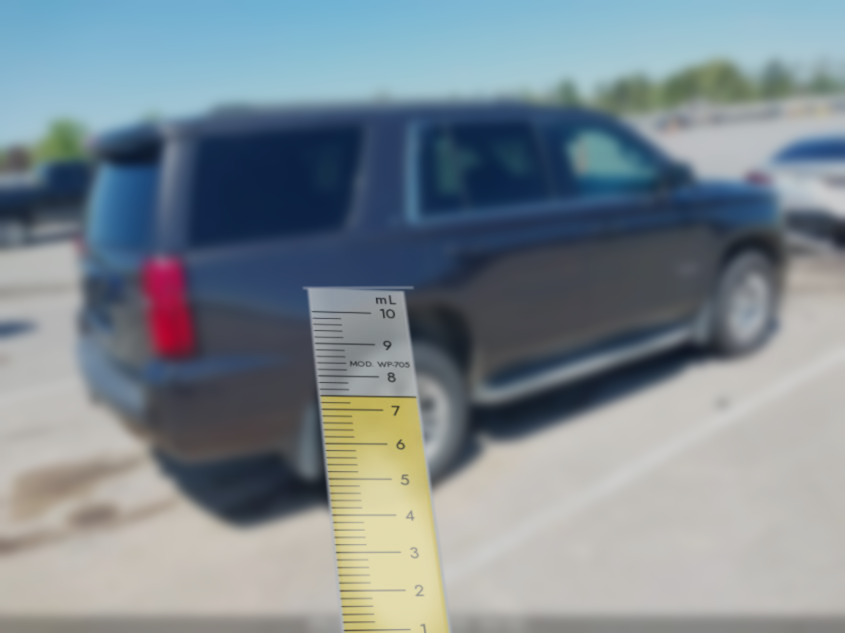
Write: 7.4 mL
